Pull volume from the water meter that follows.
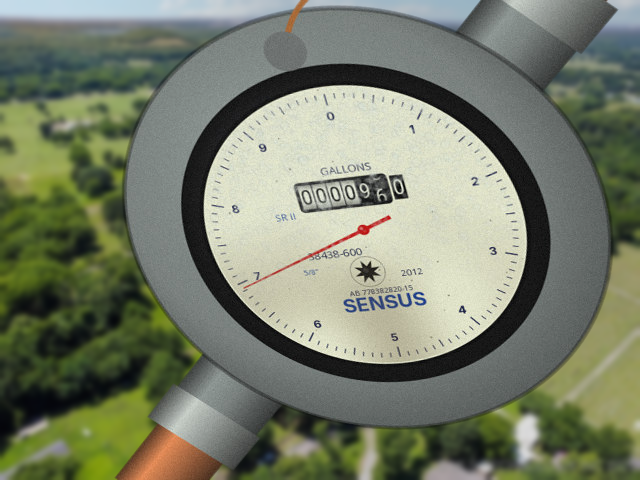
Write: 956.9 gal
